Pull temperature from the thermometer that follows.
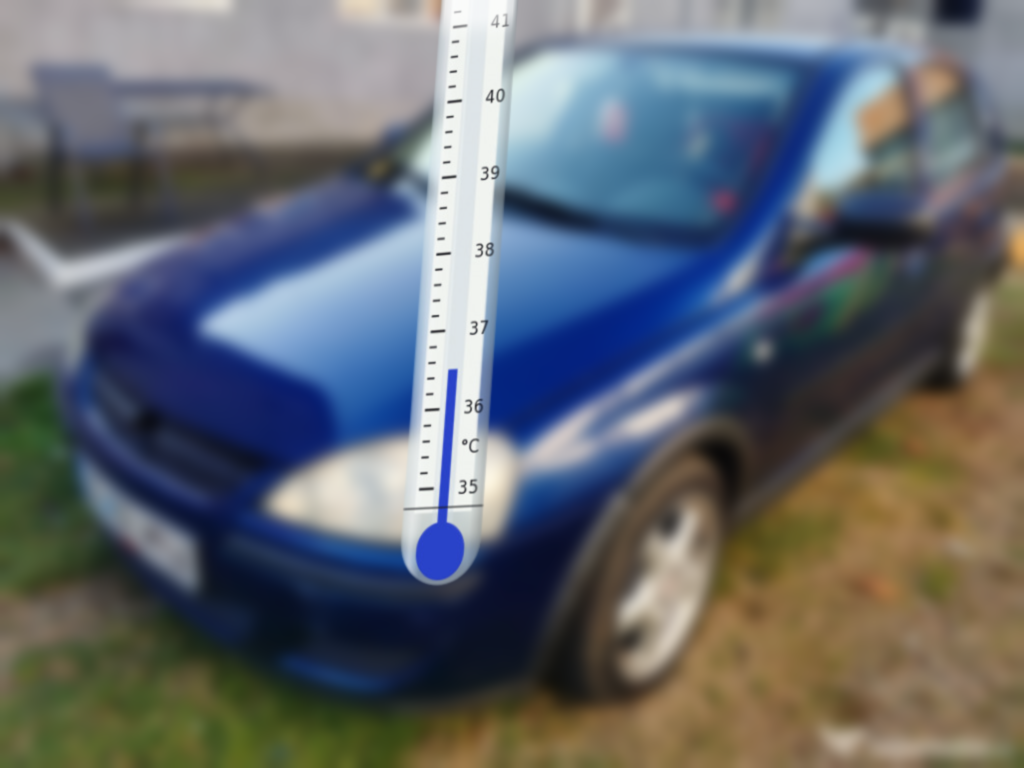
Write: 36.5 °C
